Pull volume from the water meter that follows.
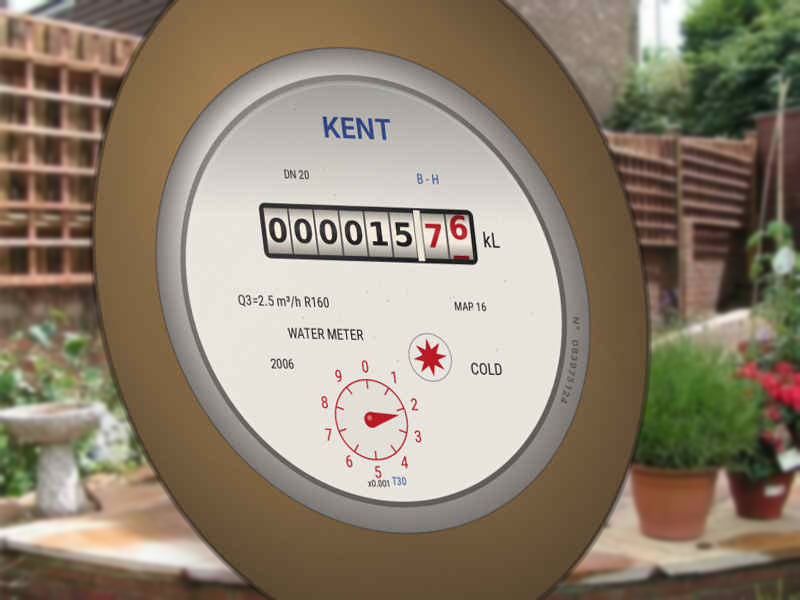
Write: 15.762 kL
